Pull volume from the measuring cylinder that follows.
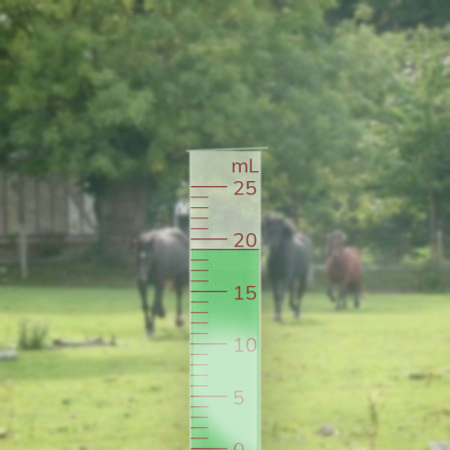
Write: 19 mL
